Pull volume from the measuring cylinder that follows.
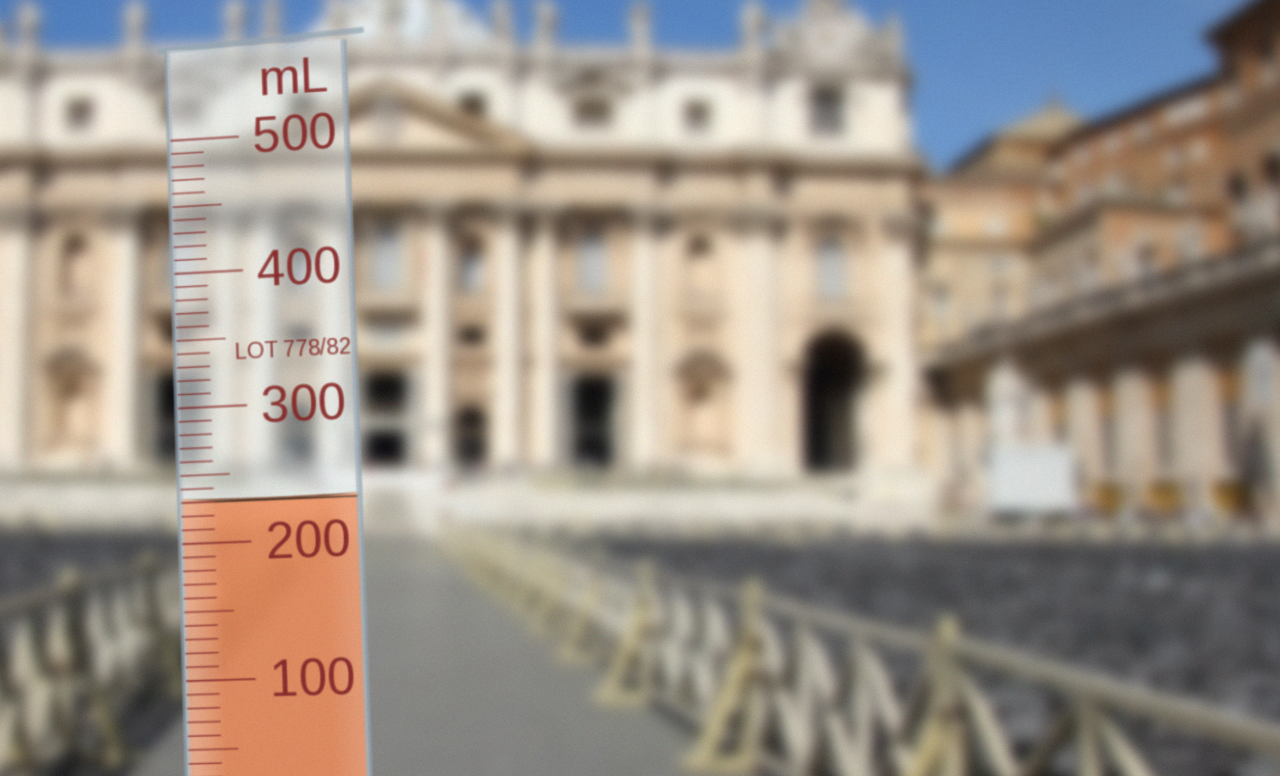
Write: 230 mL
